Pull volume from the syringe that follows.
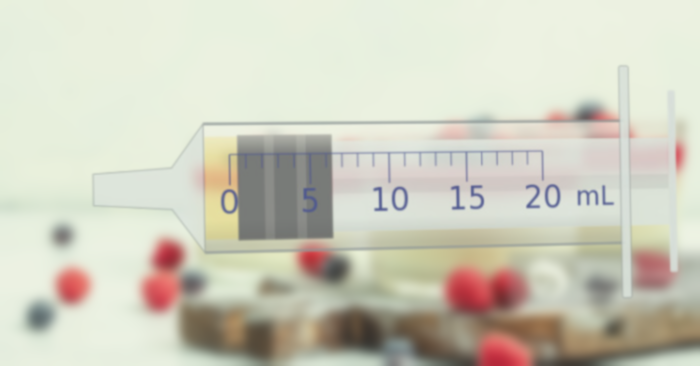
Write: 0.5 mL
